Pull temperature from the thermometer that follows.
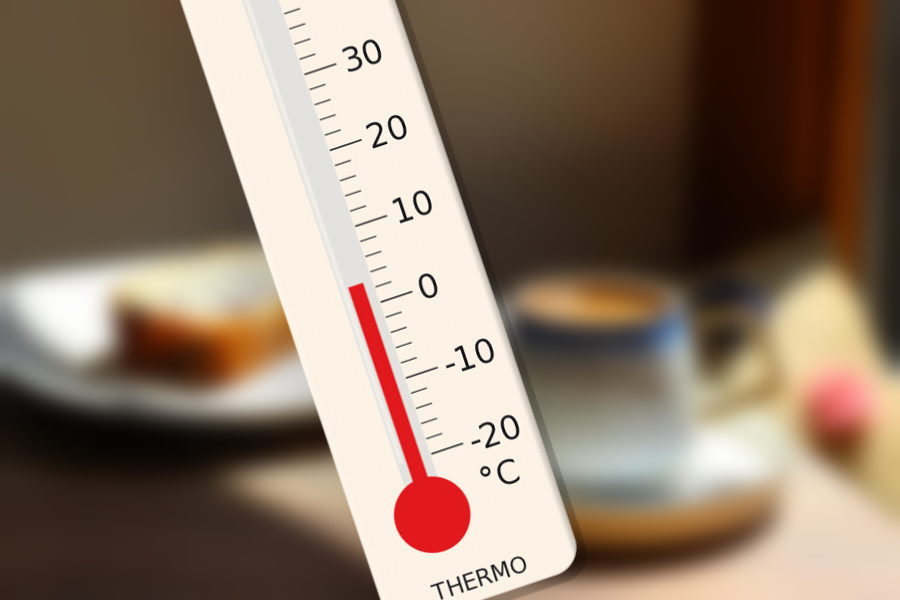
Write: 3 °C
